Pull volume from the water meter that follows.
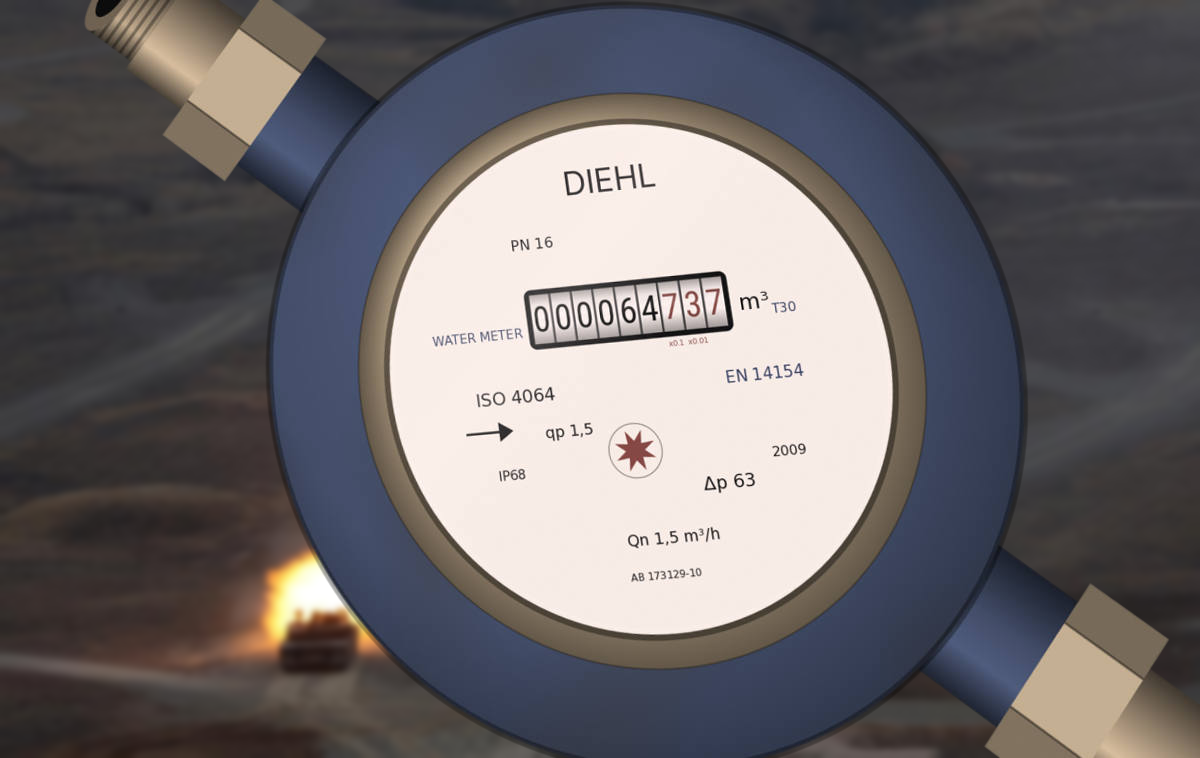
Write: 64.737 m³
